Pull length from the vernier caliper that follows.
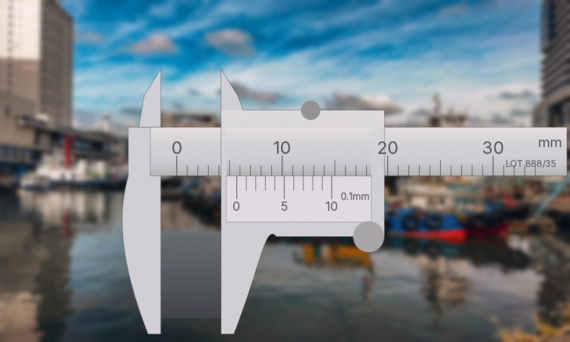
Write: 5.7 mm
